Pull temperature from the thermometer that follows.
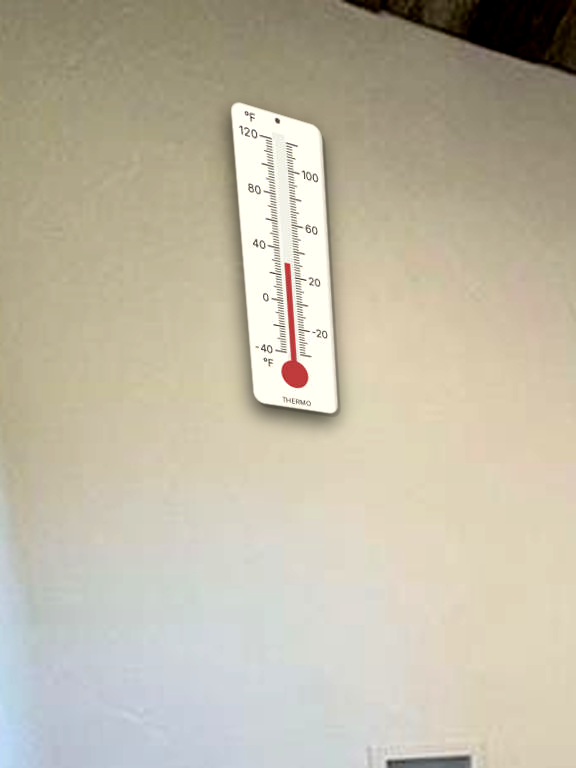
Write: 30 °F
